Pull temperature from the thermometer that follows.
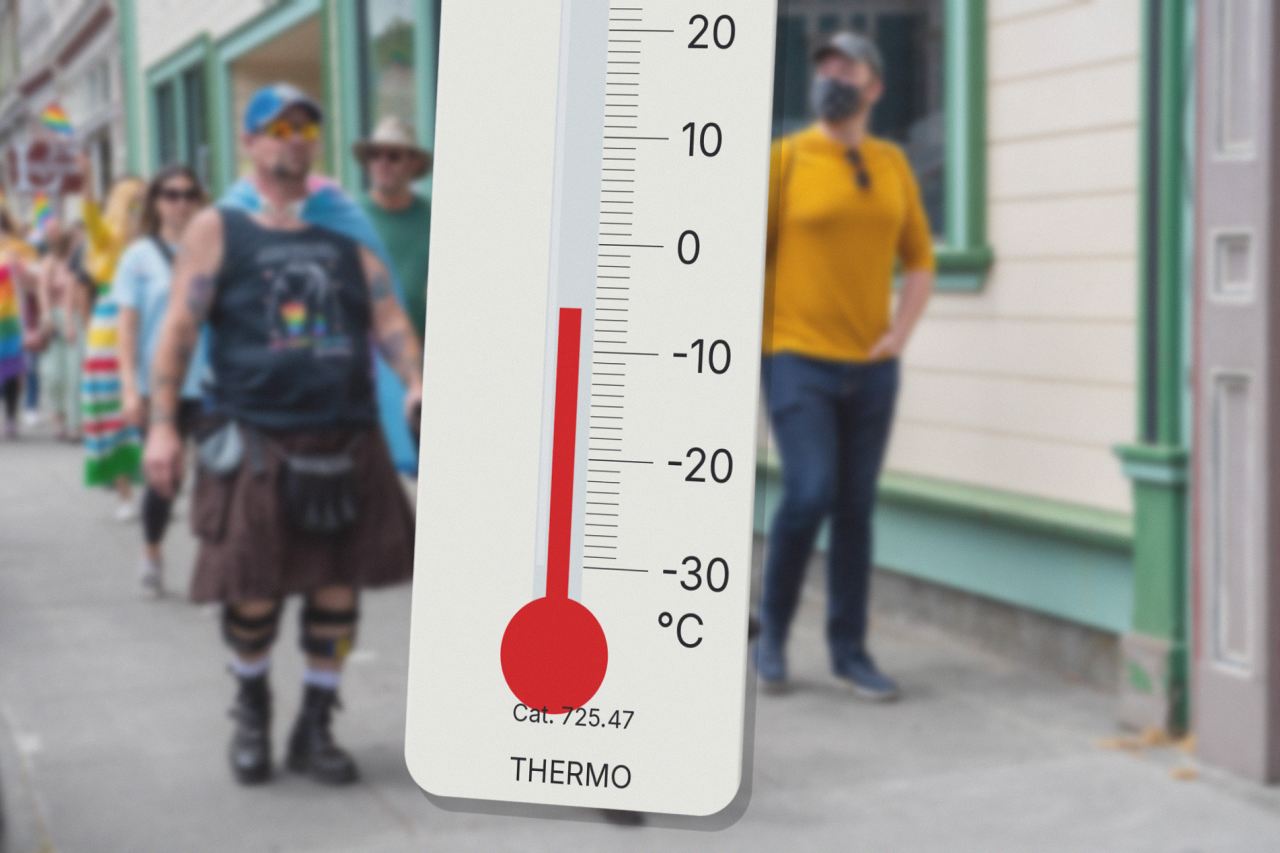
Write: -6 °C
